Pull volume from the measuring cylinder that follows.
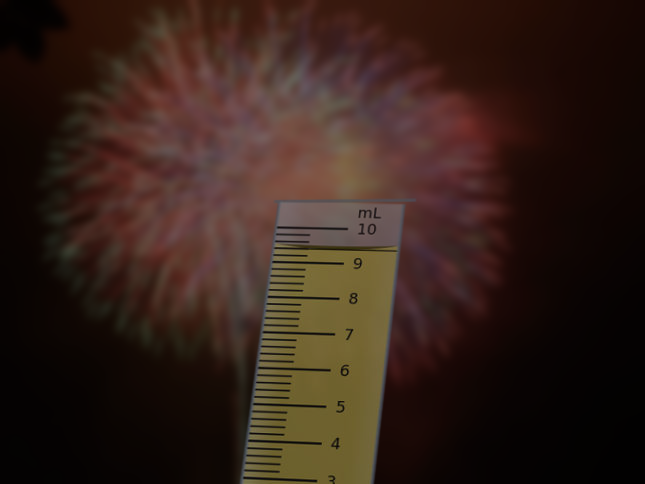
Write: 9.4 mL
